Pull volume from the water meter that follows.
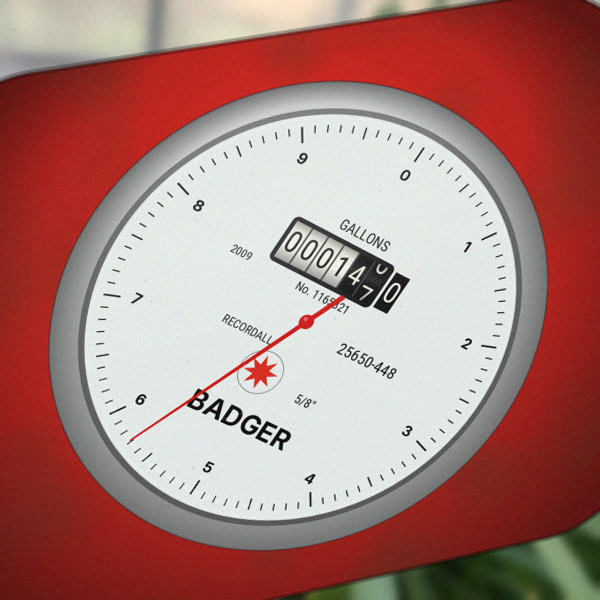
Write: 1465.7 gal
